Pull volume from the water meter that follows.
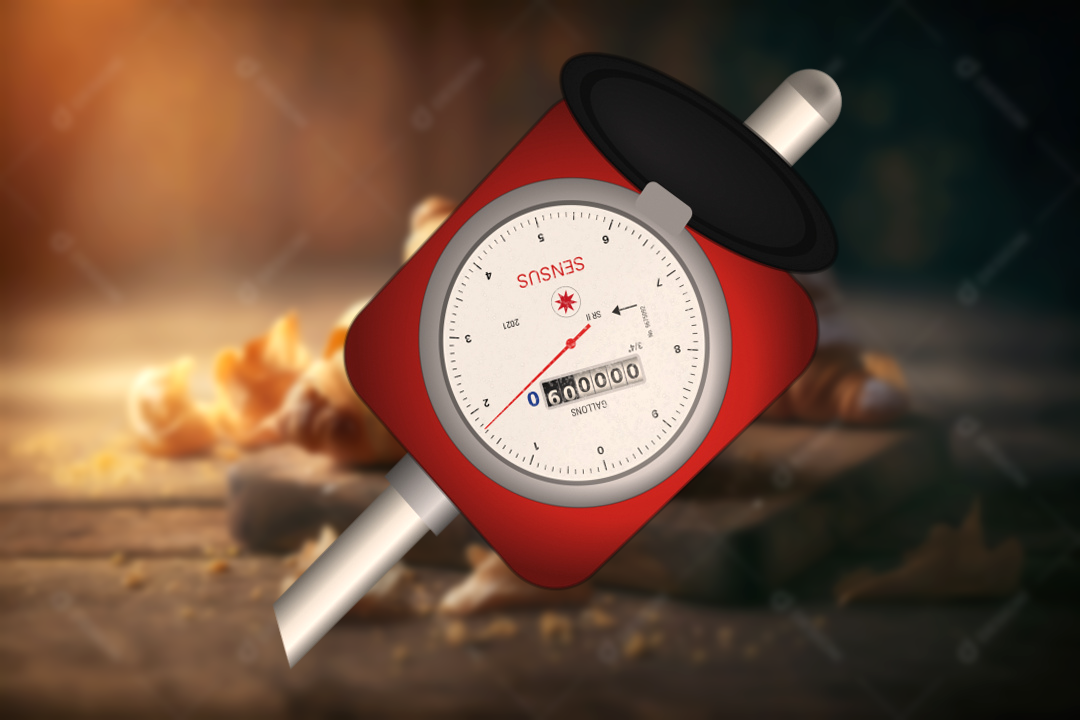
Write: 91.7 gal
